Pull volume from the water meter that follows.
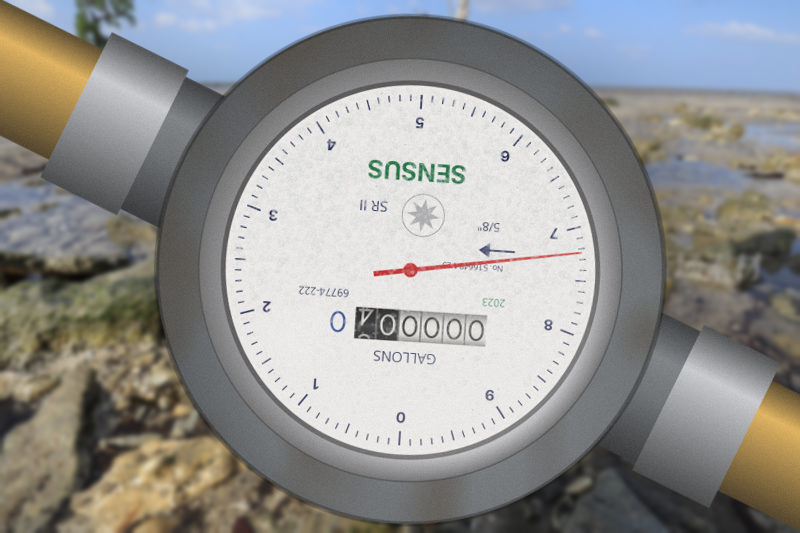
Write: 37.2 gal
